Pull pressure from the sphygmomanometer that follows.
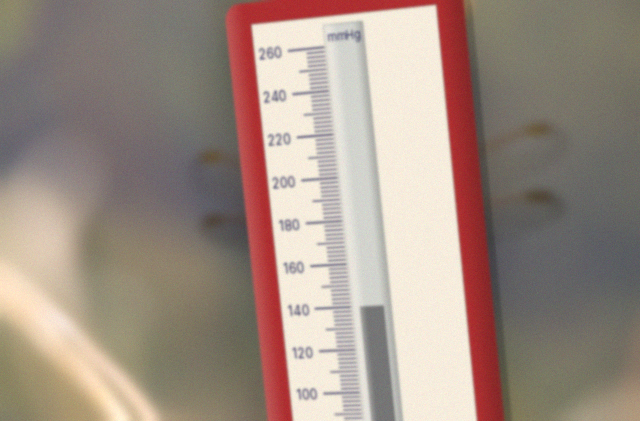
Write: 140 mmHg
